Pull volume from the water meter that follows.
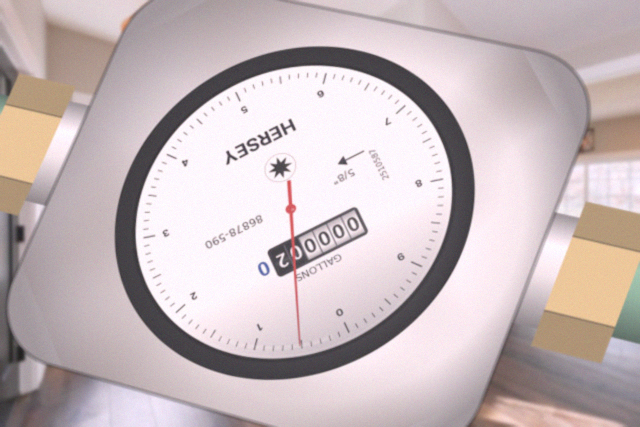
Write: 20.5 gal
